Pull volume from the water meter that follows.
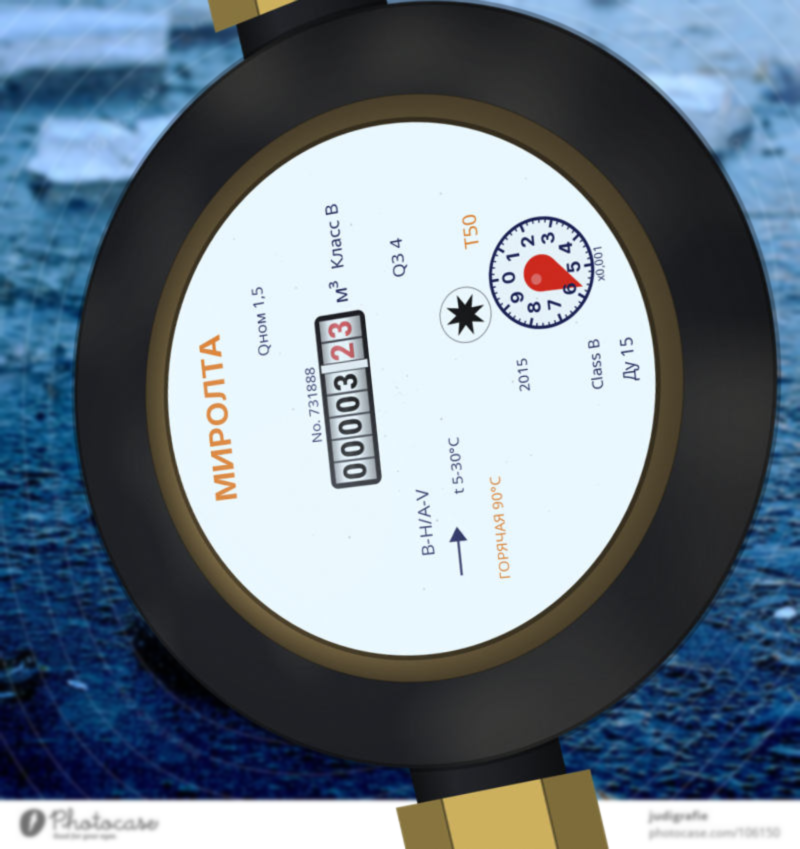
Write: 3.235 m³
